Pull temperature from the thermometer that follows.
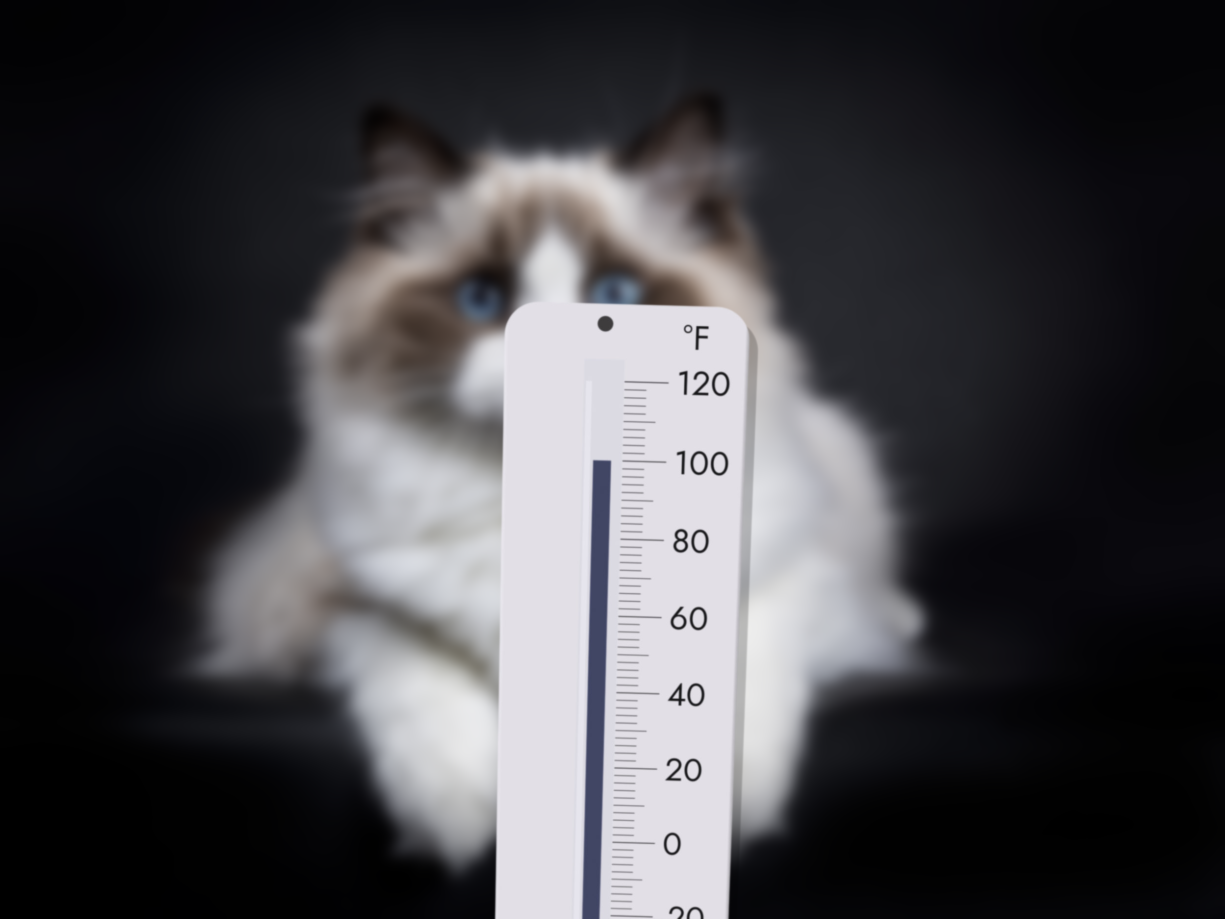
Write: 100 °F
